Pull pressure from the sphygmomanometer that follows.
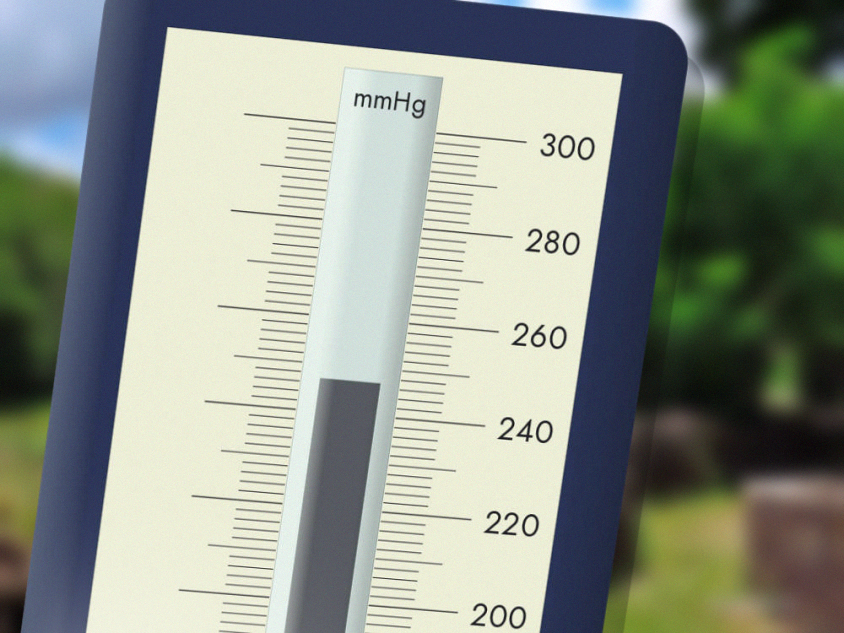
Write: 247 mmHg
